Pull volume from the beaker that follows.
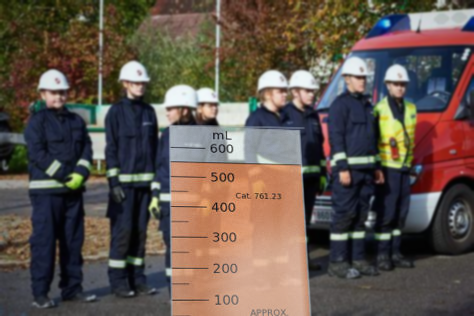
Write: 550 mL
